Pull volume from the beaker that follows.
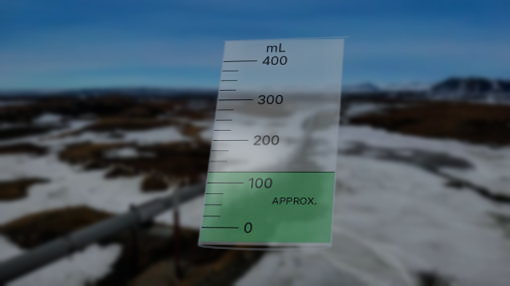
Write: 125 mL
